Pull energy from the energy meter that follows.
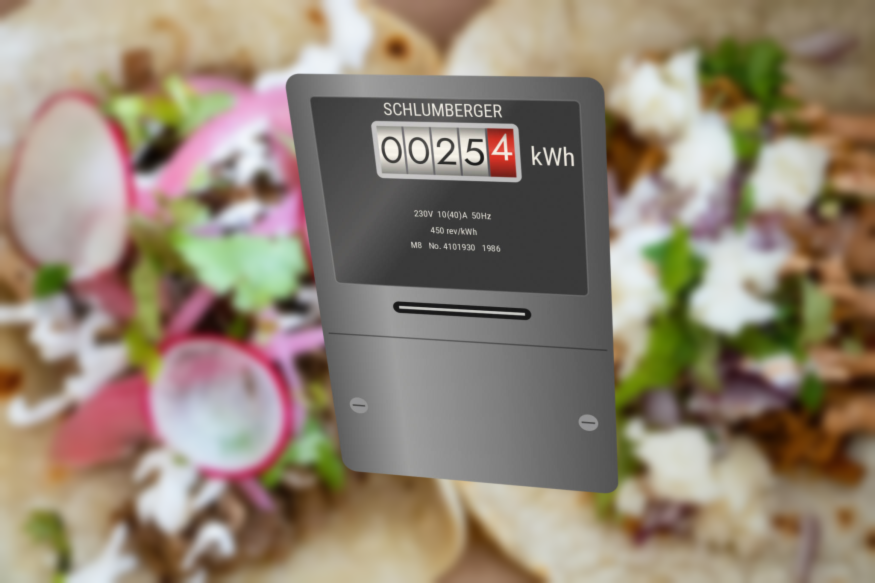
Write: 25.4 kWh
